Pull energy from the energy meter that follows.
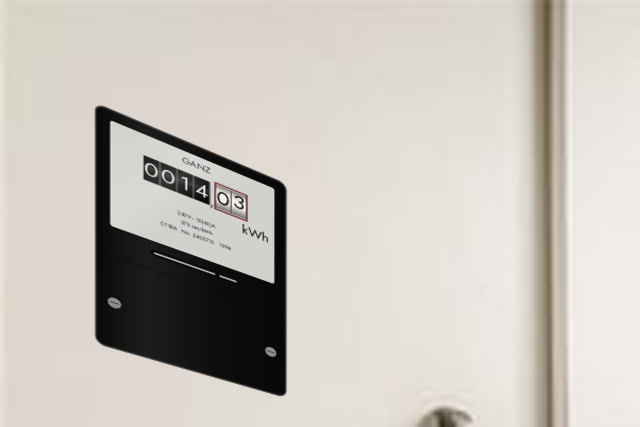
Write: 14.03 kWh
